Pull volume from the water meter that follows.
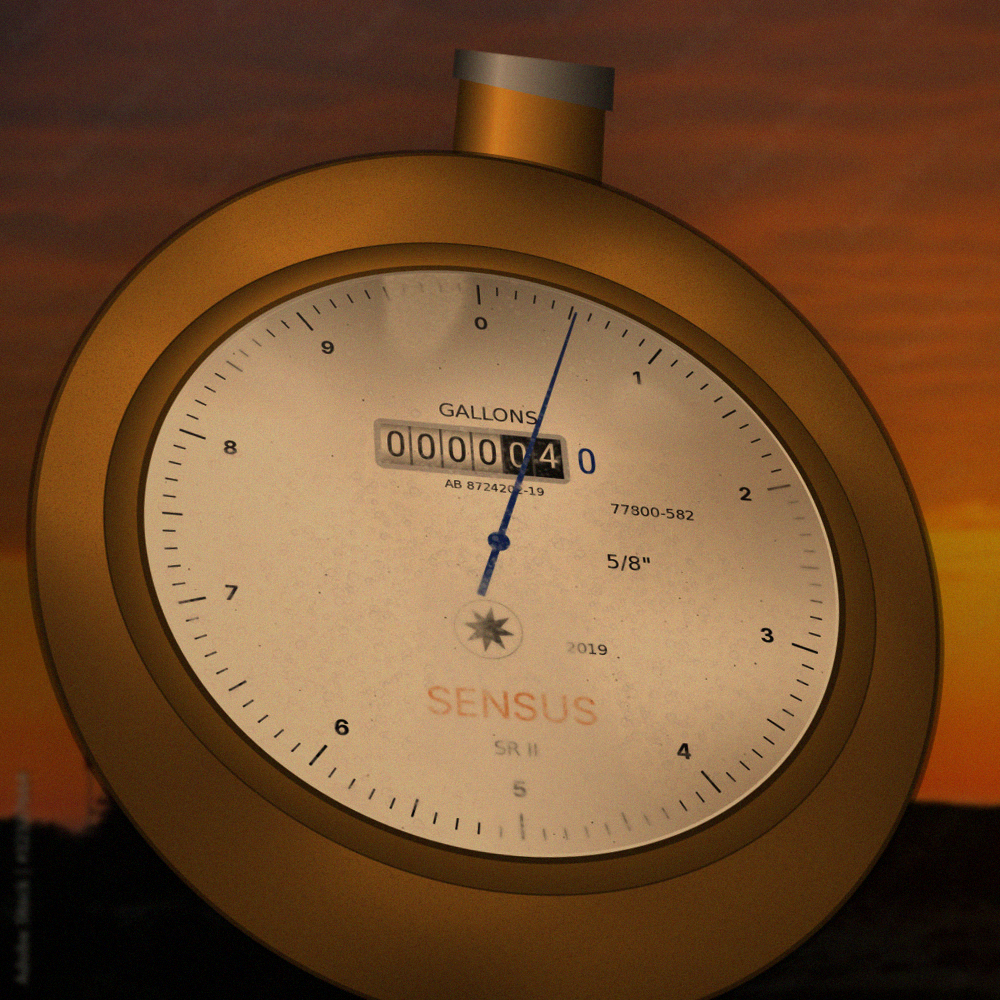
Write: 40.5 gal
